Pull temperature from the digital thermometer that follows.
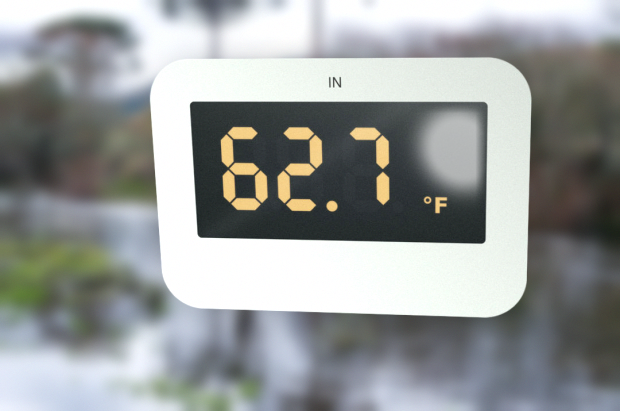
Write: 62.7 °F
